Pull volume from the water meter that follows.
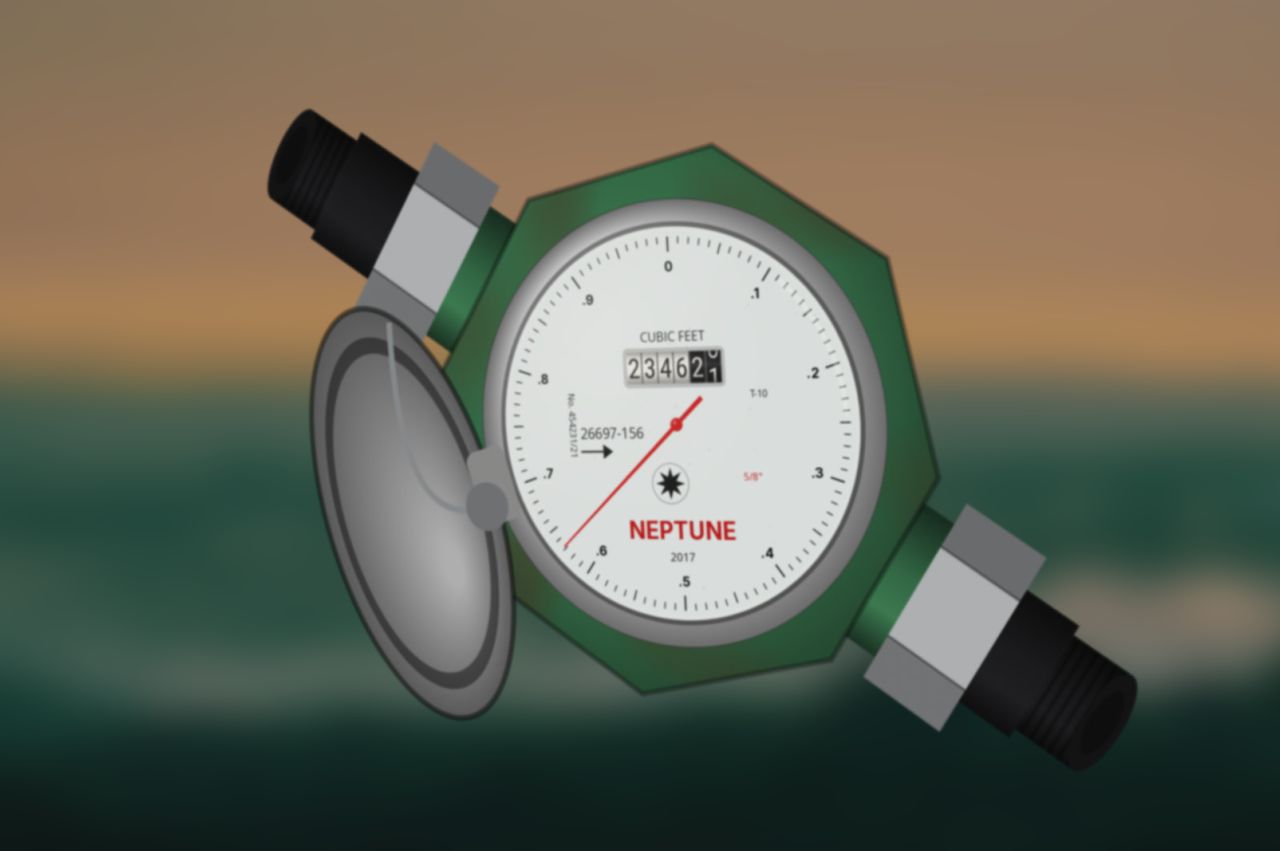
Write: 234620.63 ft³
